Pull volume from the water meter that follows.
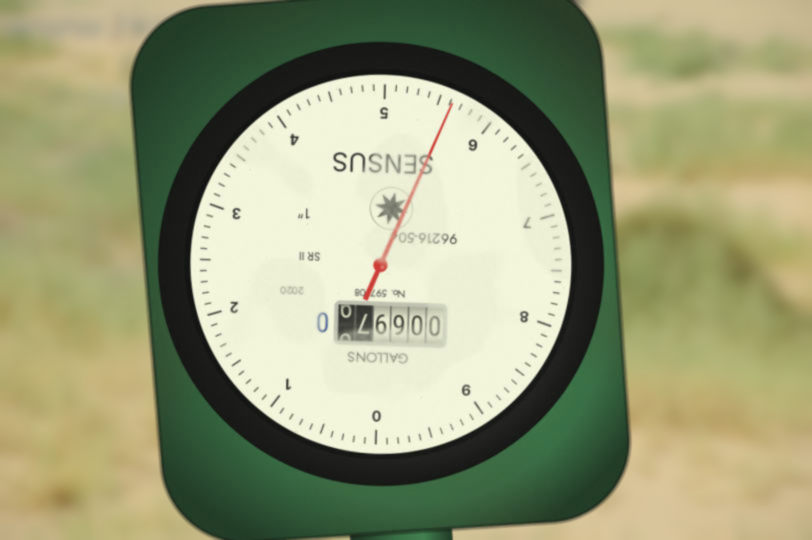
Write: 69785.6 gal
